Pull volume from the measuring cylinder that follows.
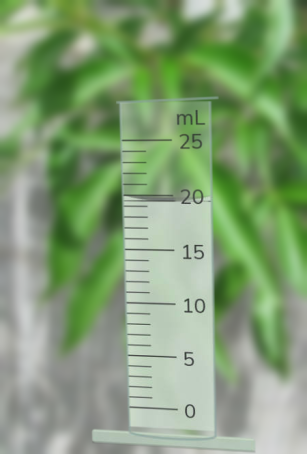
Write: 19.5 mL
